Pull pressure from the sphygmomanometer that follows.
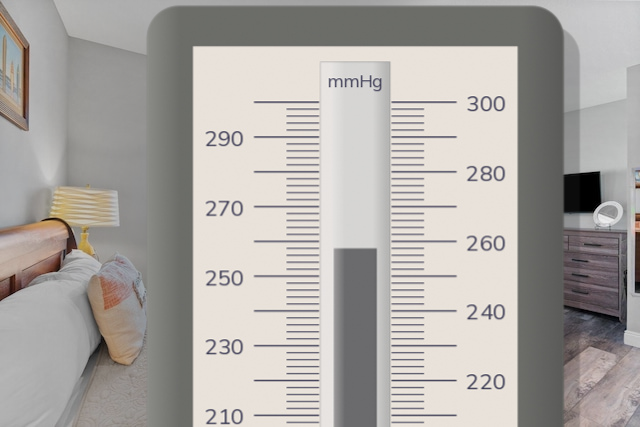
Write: 258 mmHg
